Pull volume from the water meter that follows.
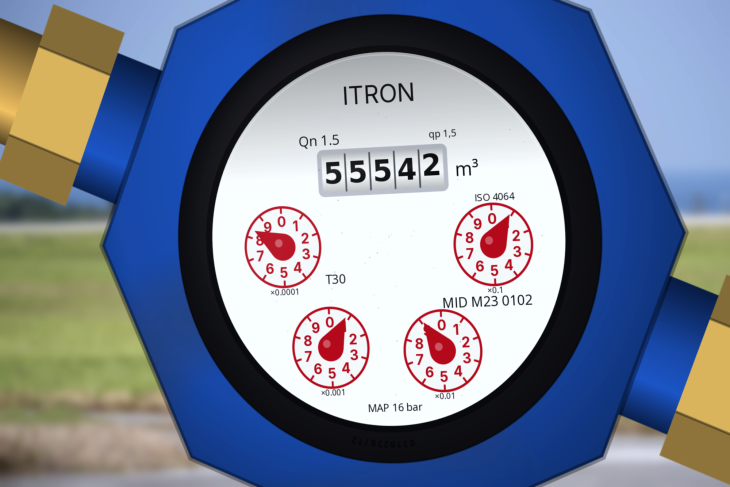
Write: 55542.0908 m³
